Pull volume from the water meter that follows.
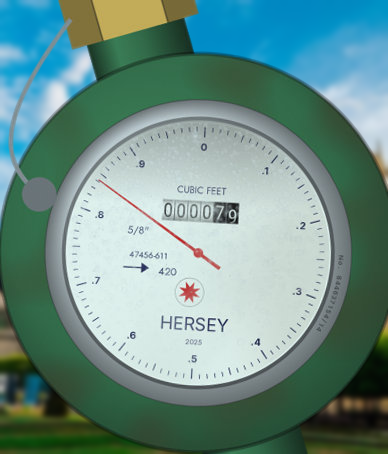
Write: 78.84 ft³
